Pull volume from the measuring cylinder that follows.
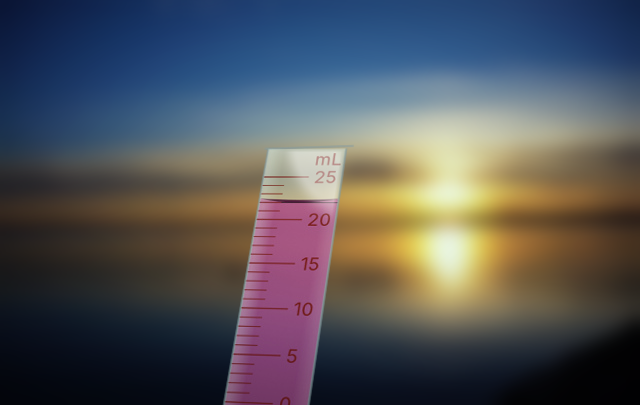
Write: 22 mL
